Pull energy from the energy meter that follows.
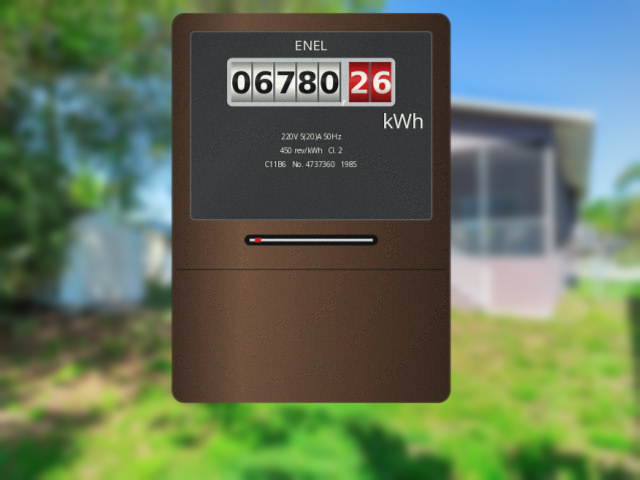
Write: 6780.26 kWh
